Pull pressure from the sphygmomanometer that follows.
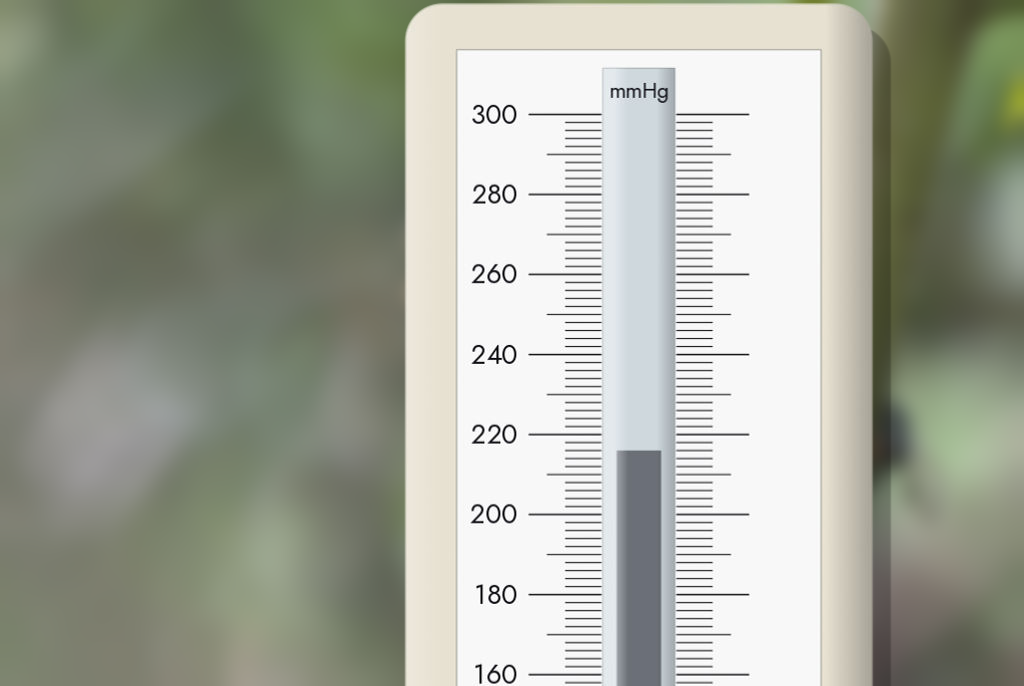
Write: 216 mmHg
